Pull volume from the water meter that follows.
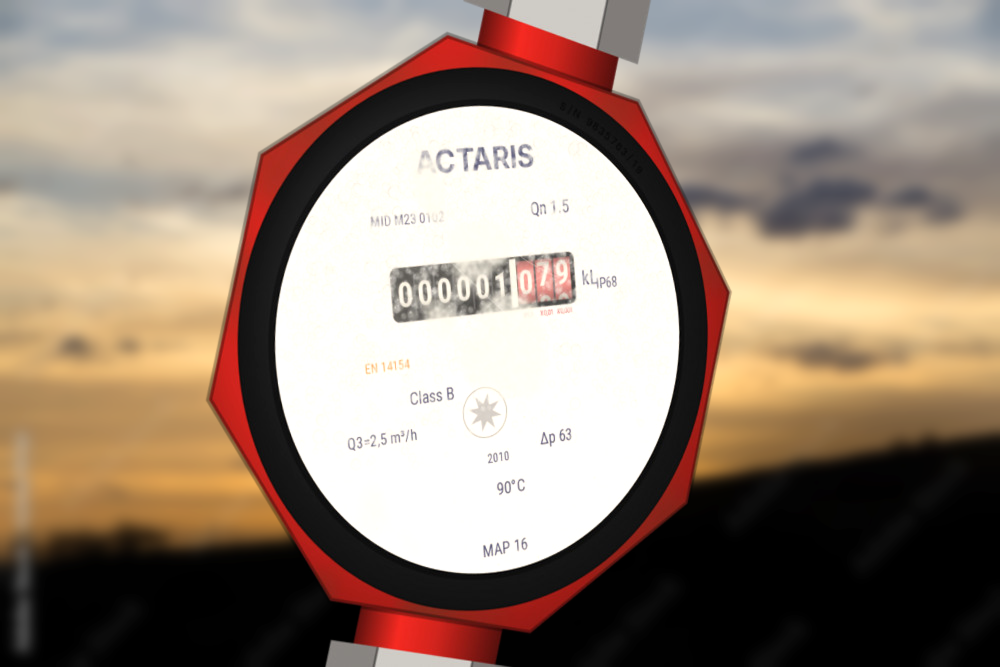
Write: 1.079 kL
